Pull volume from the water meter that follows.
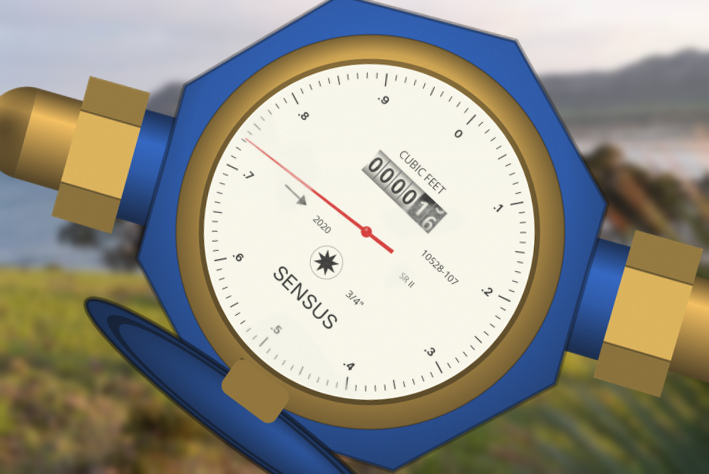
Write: 15.73 ft³
